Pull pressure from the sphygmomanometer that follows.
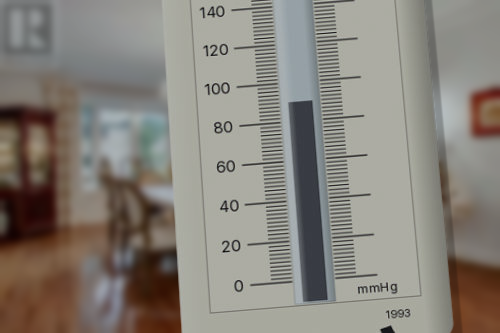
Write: 90 mmHg
